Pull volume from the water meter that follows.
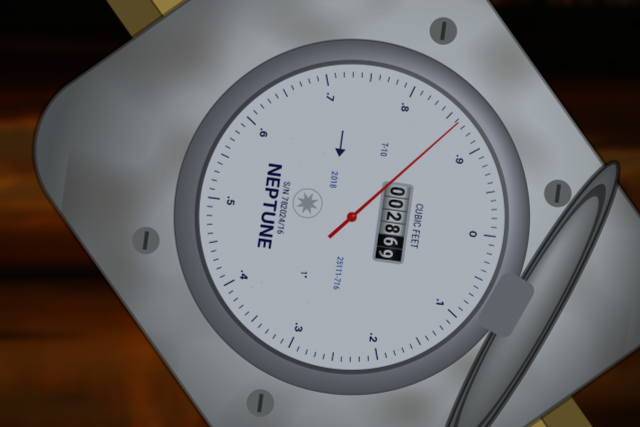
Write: 2868.86 ft³
